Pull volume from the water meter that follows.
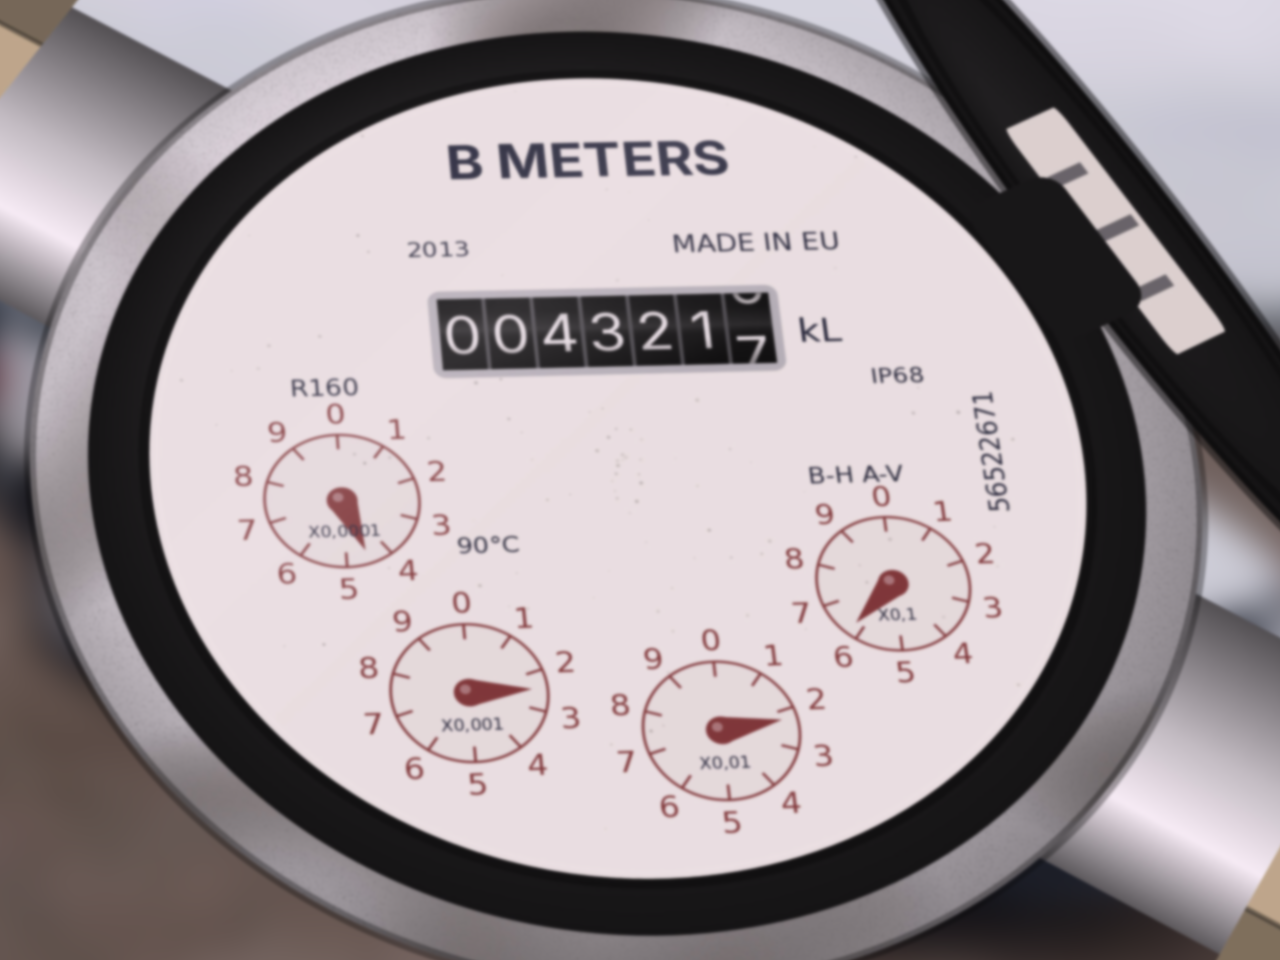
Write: 43216.6224 kL
